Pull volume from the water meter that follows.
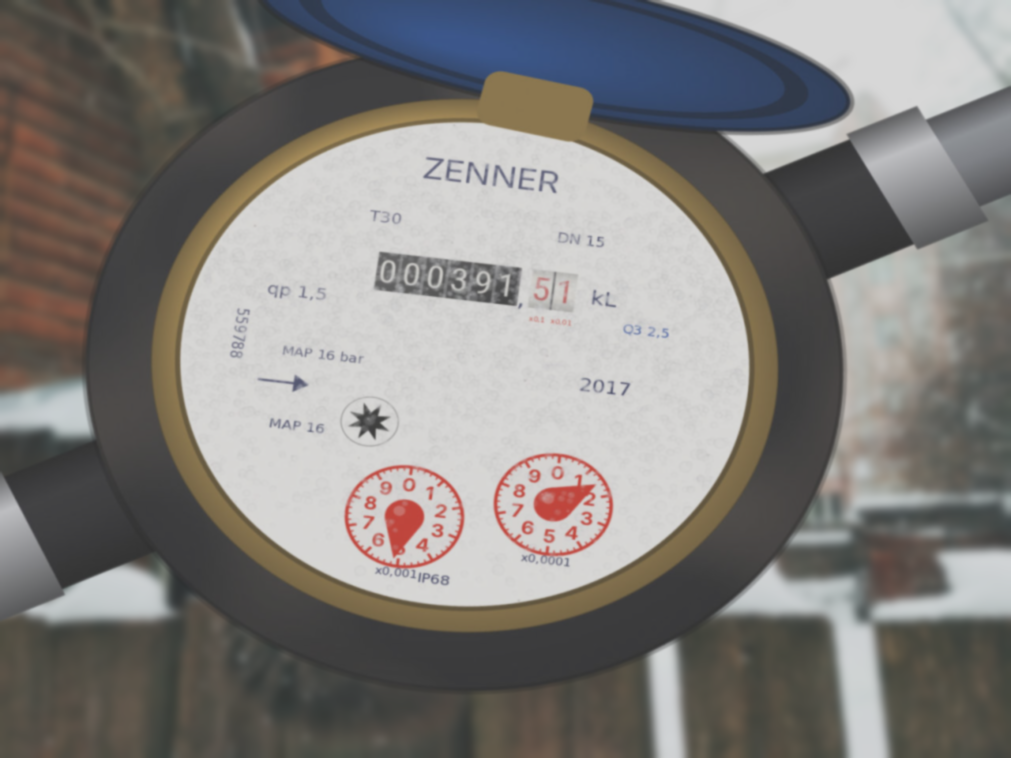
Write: 391.5151 kL
